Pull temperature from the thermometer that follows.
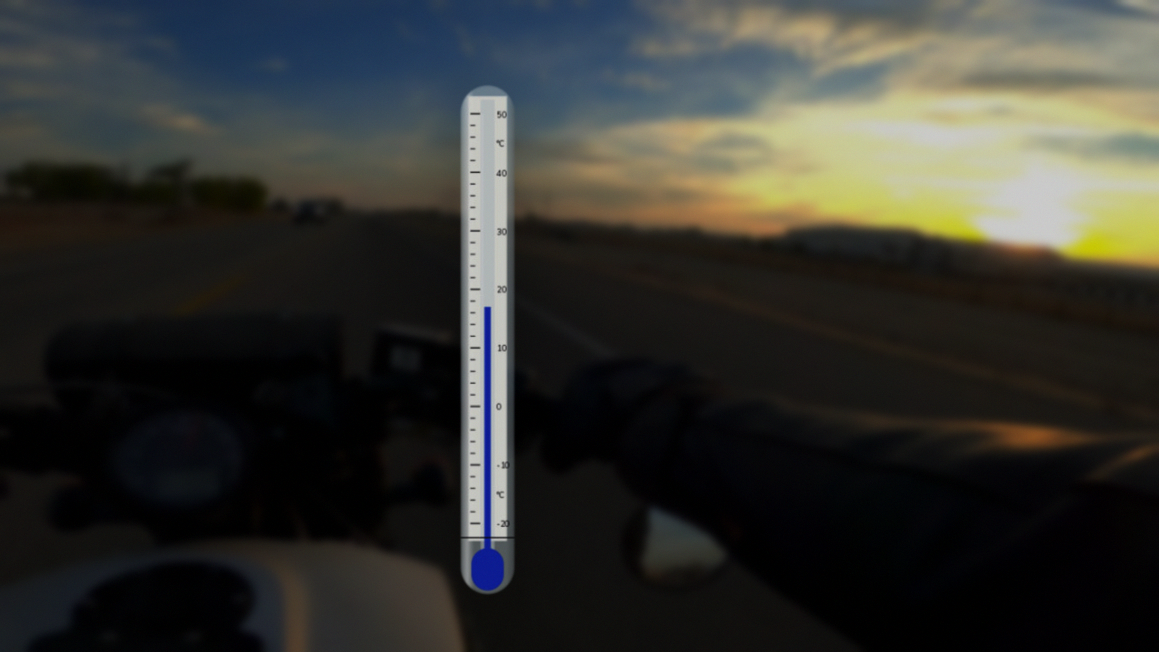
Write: 17 °C
